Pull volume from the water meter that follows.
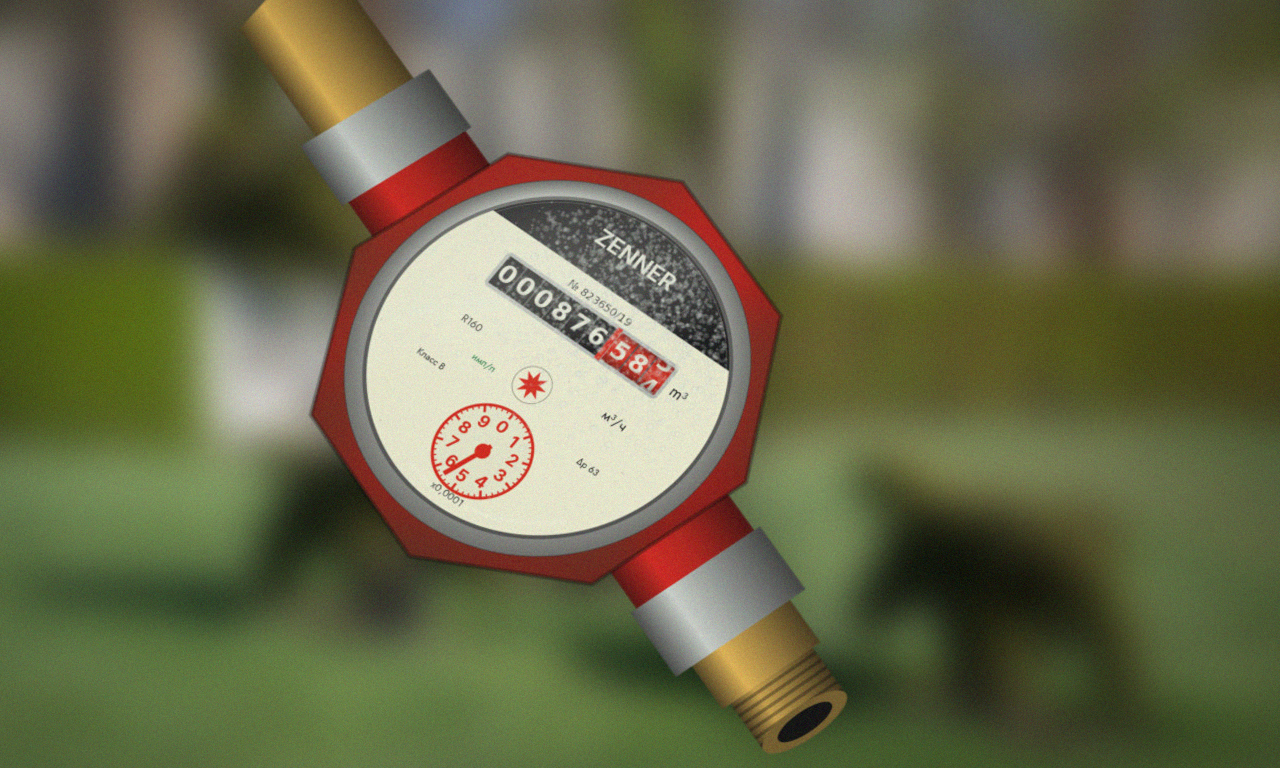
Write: 876.5835 m³
